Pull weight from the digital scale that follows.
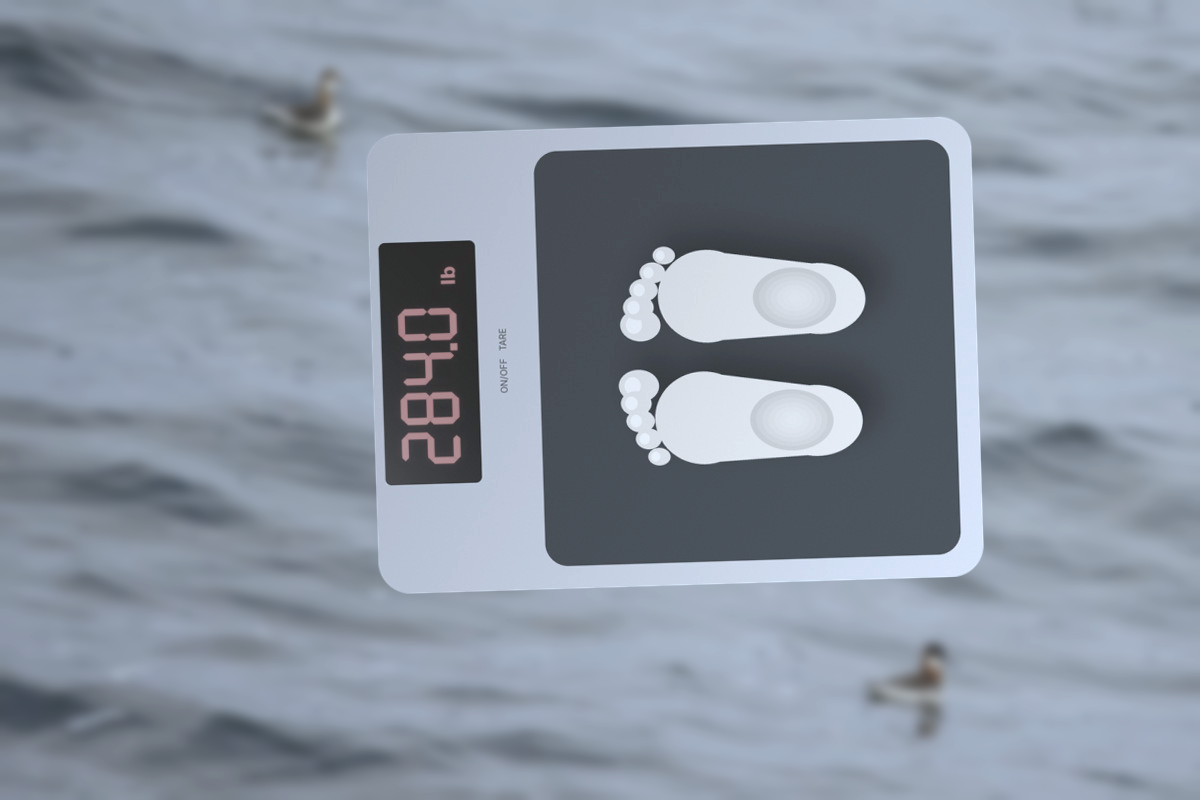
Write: 284.0 lb
